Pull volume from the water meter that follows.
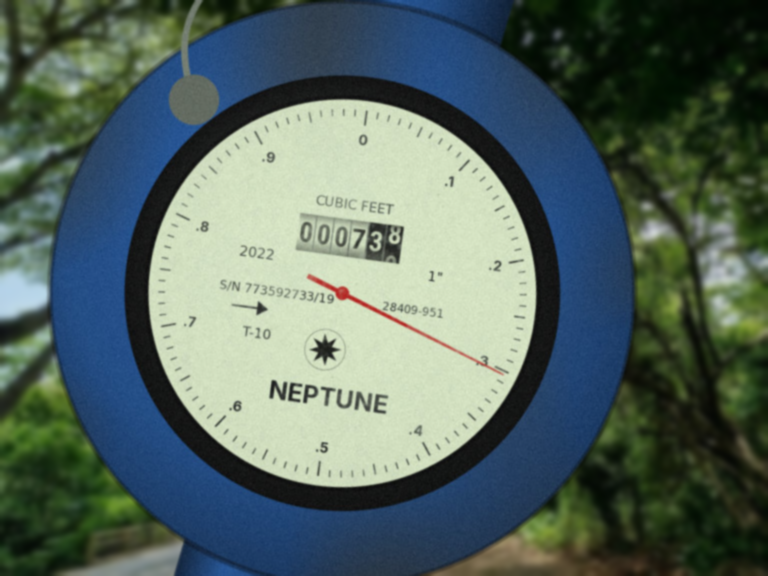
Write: 738.30 ft³
